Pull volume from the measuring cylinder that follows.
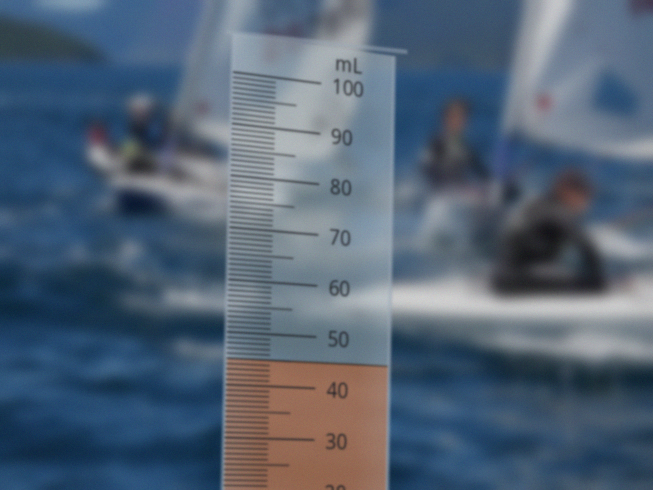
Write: 45 mL
